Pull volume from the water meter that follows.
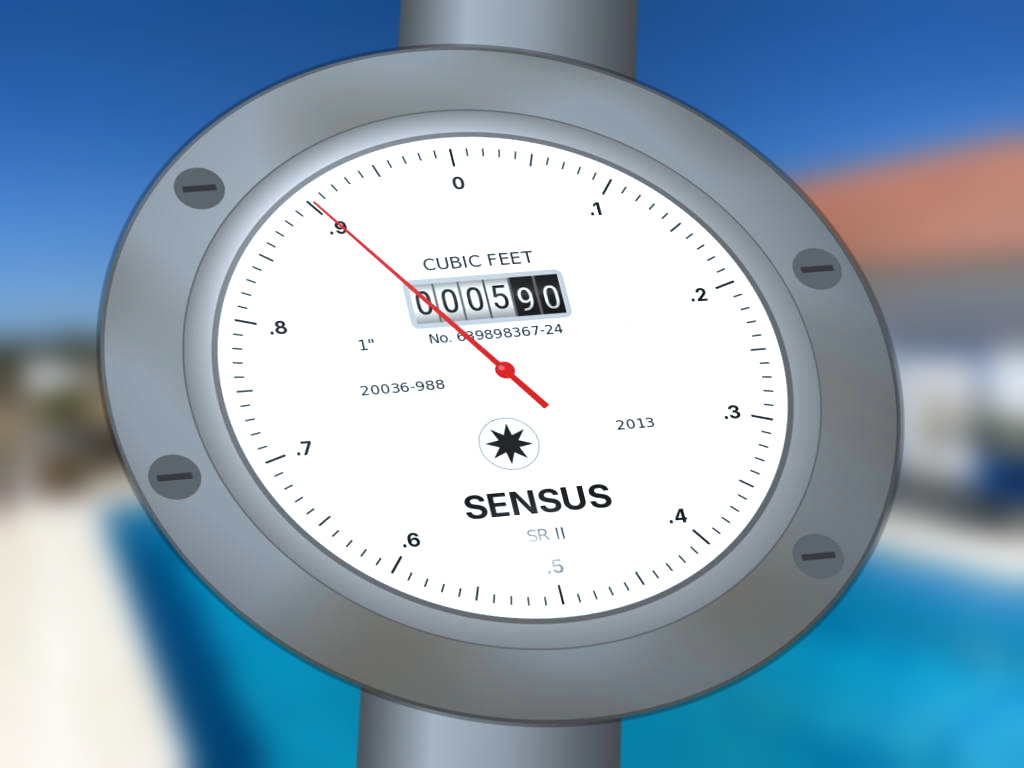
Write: 589.90 ft³
